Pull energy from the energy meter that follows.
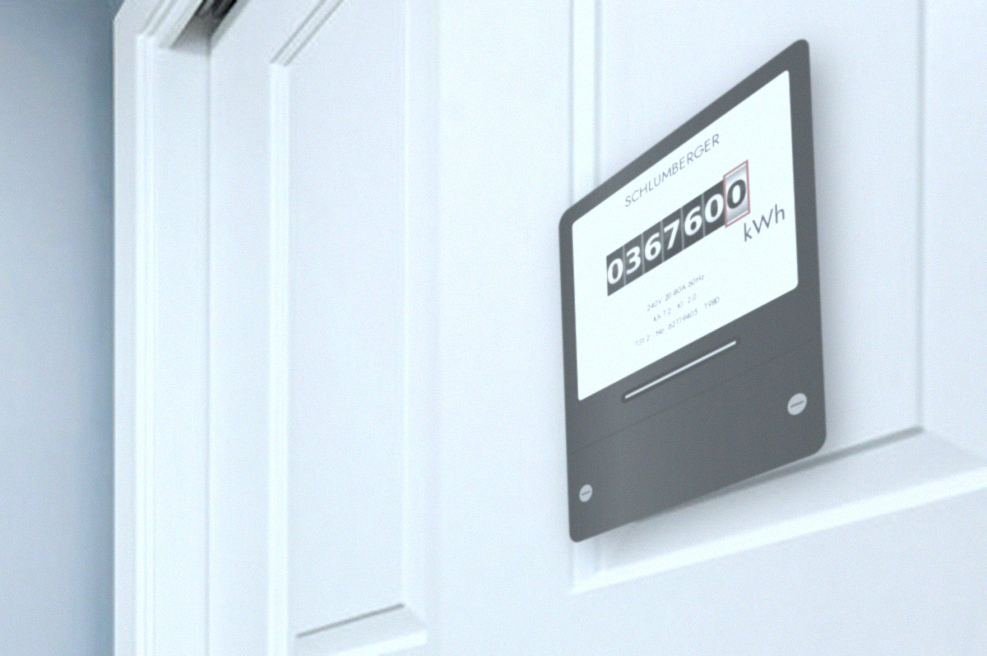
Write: 36760.0 kWh
